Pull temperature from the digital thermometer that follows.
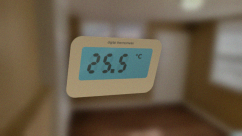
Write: 25.5 °C
